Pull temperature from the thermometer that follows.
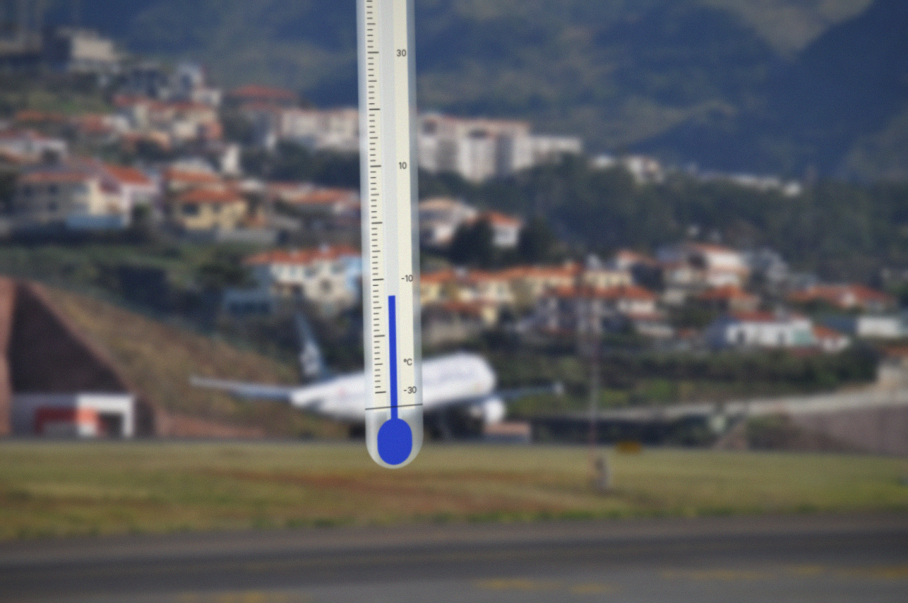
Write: -13 °C
